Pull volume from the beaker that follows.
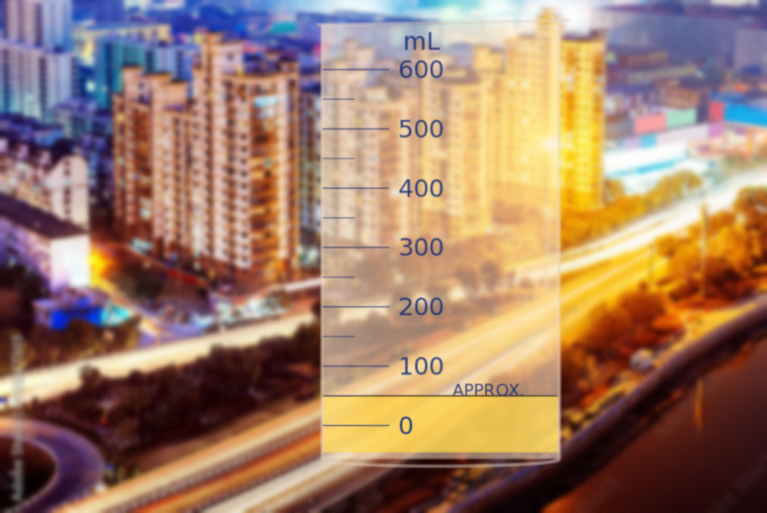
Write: 50 mL
